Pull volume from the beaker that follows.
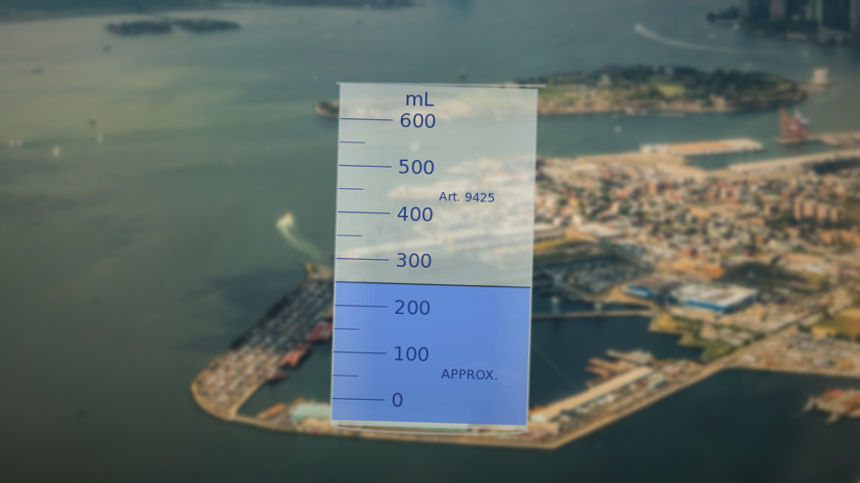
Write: 250 mL
